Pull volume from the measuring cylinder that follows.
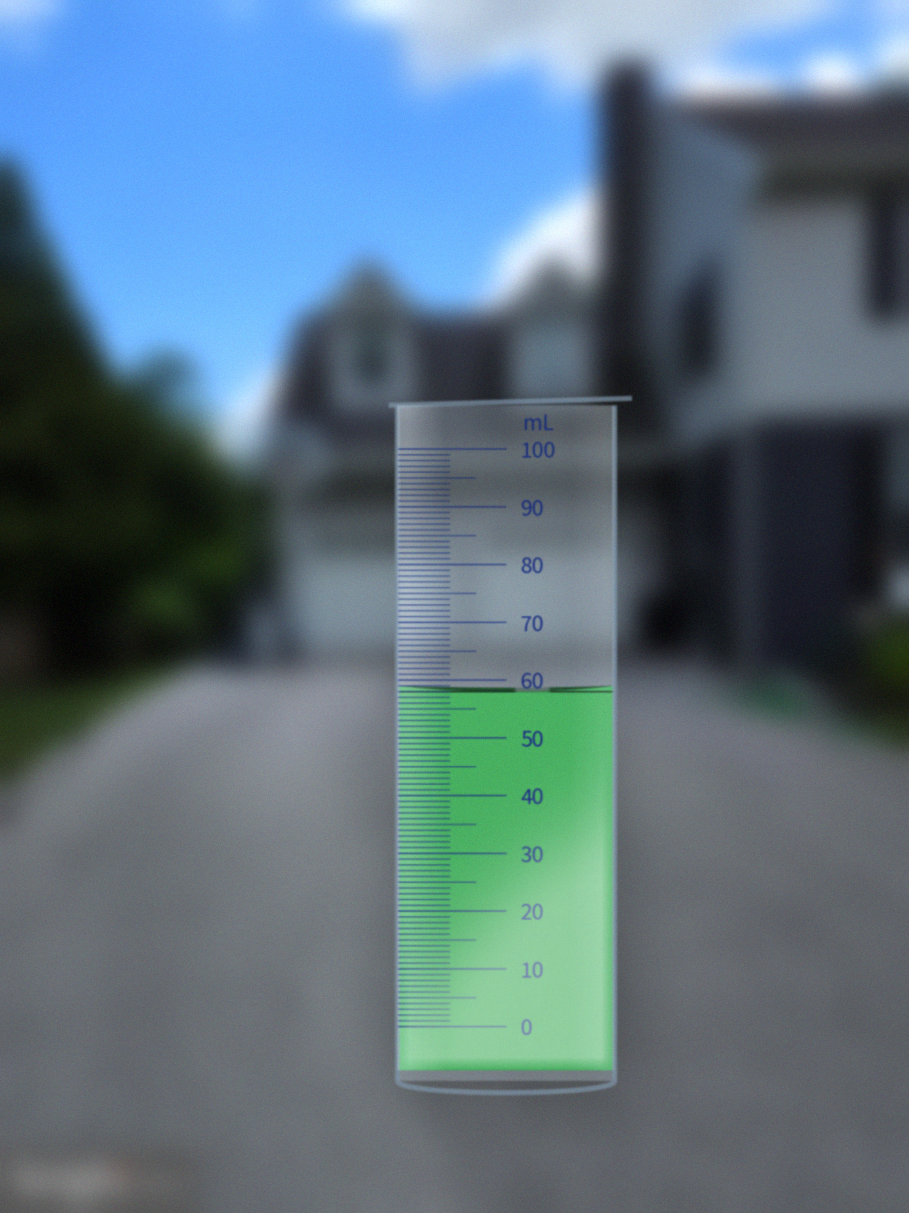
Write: 58 mL
